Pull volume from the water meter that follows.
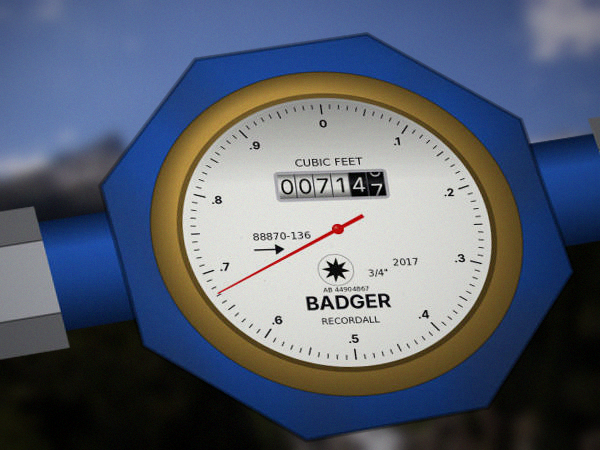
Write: 7146.67 ft³
